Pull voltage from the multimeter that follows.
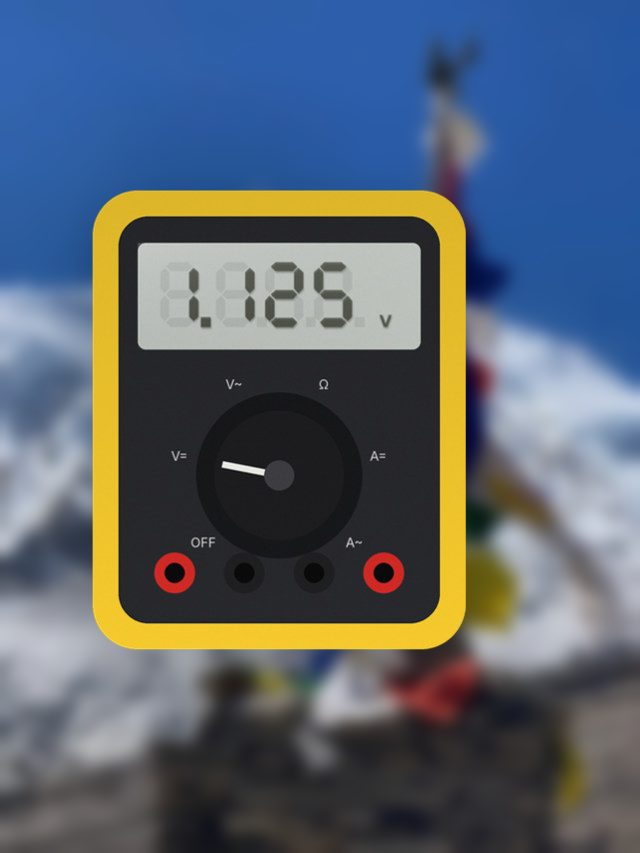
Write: 1.125 V
